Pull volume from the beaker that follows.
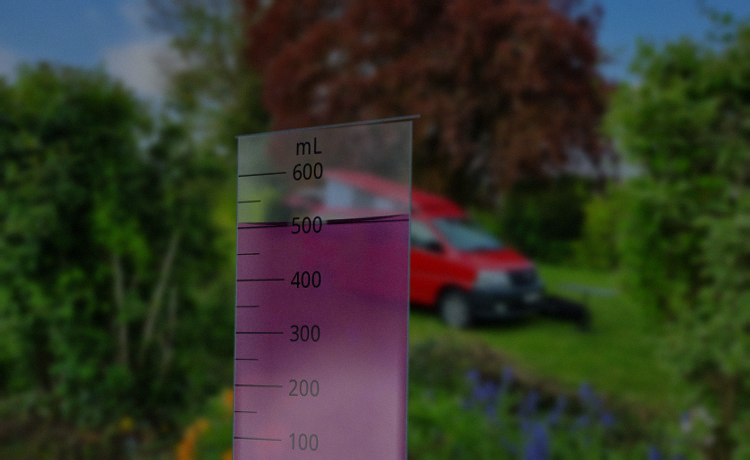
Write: 500 mL
